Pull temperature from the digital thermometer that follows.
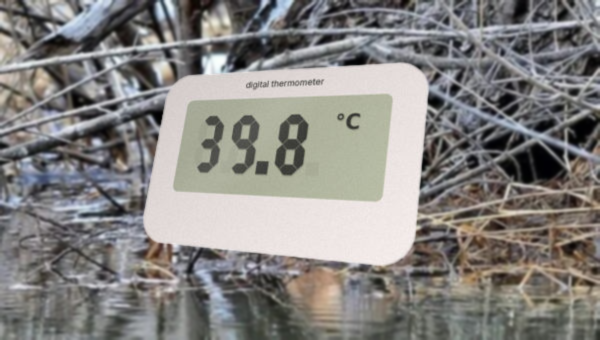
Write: 39.8 °C
